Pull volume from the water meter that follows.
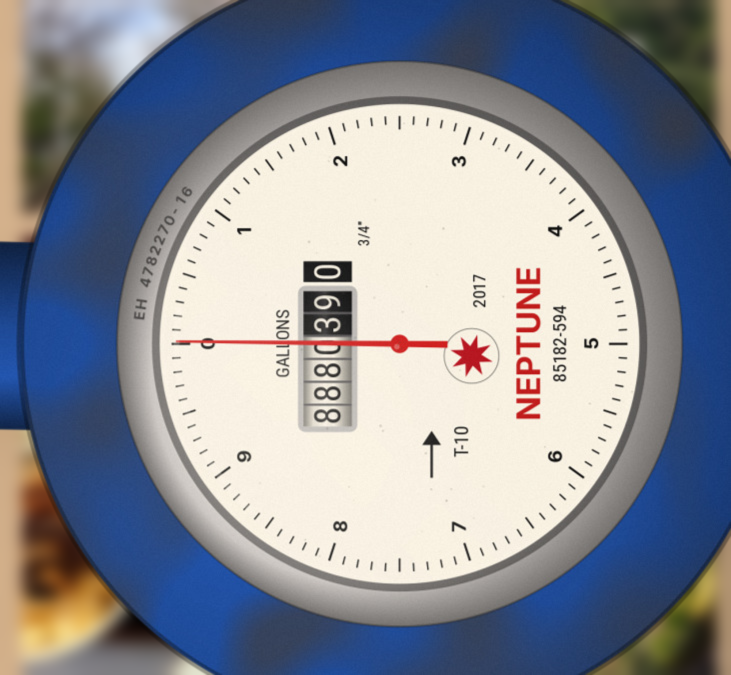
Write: 8880390.0 gal
